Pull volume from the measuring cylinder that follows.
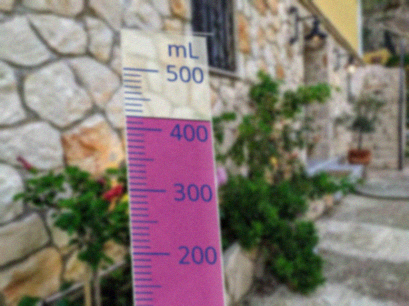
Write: 420 mL
